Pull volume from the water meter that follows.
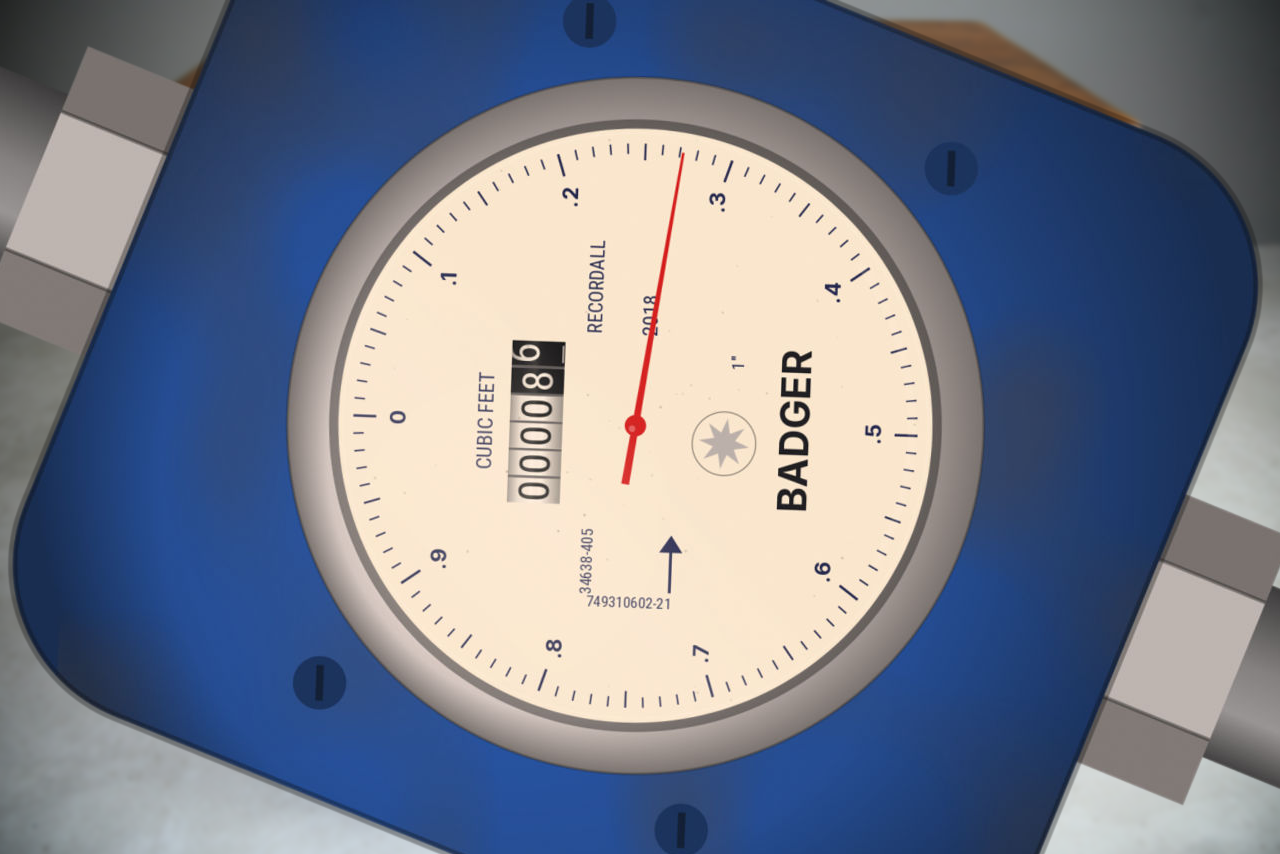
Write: 86.27 ft³
